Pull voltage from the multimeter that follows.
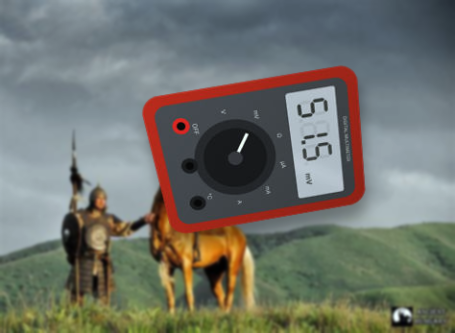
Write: 51.5 mV
